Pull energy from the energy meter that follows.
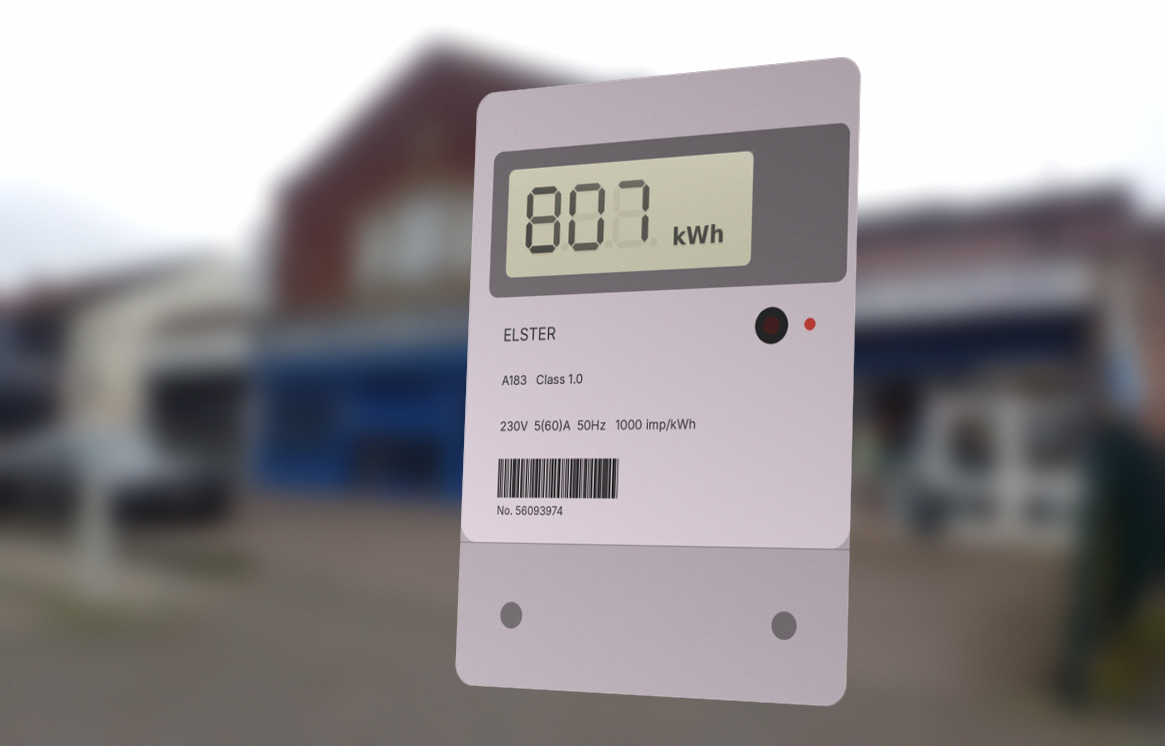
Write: 807 kWh
